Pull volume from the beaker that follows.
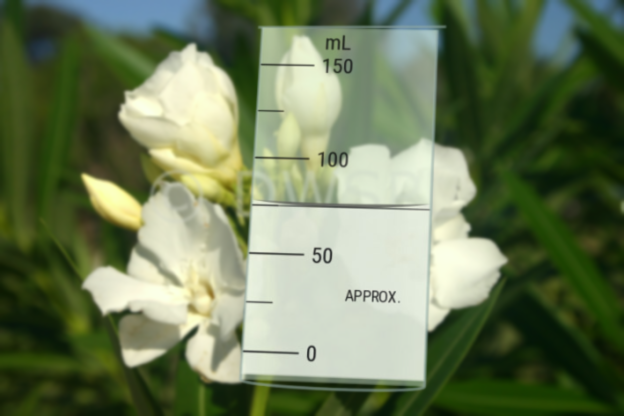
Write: 75 mL
